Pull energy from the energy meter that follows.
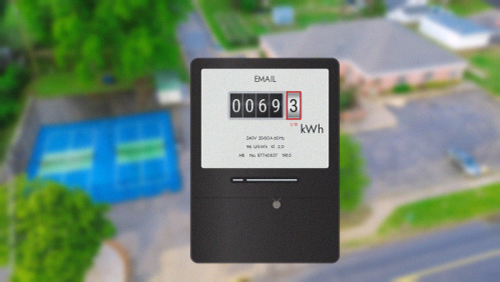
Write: 69.3 kWh
